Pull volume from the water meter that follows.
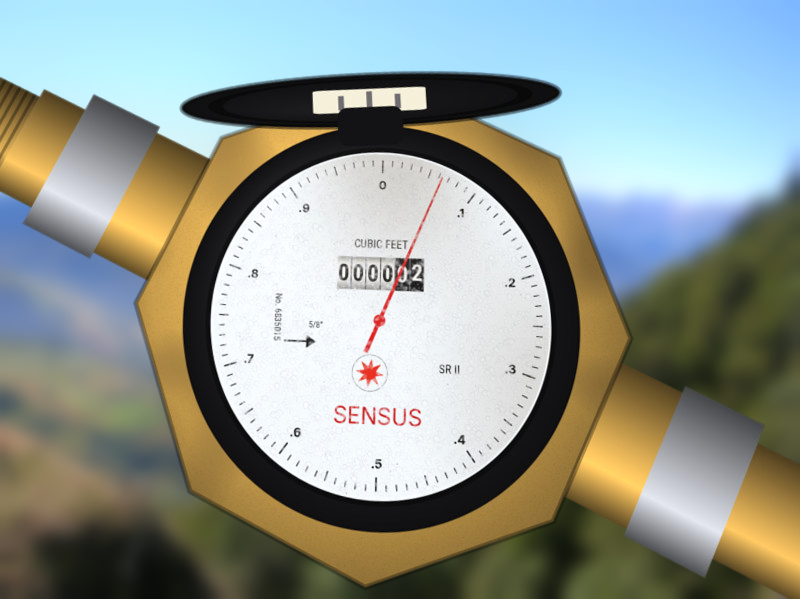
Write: 2.06 ft³
